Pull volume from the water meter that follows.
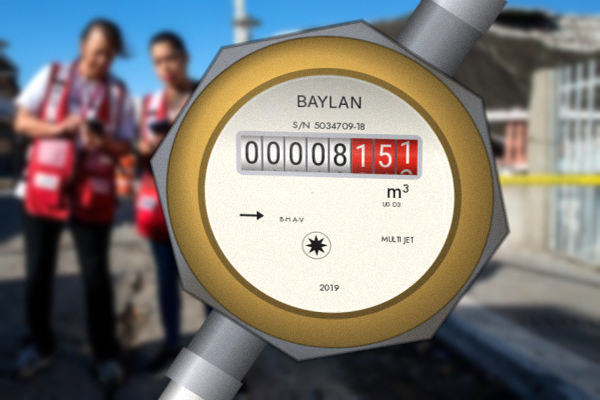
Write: 8.151 m³
